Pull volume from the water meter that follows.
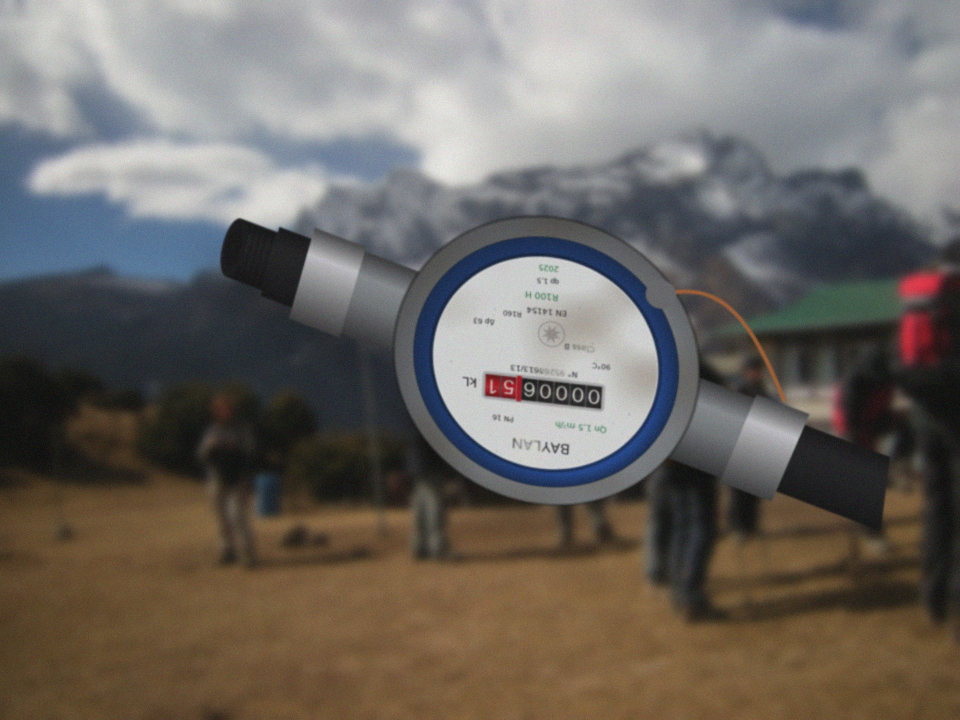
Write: 6.51 kL
